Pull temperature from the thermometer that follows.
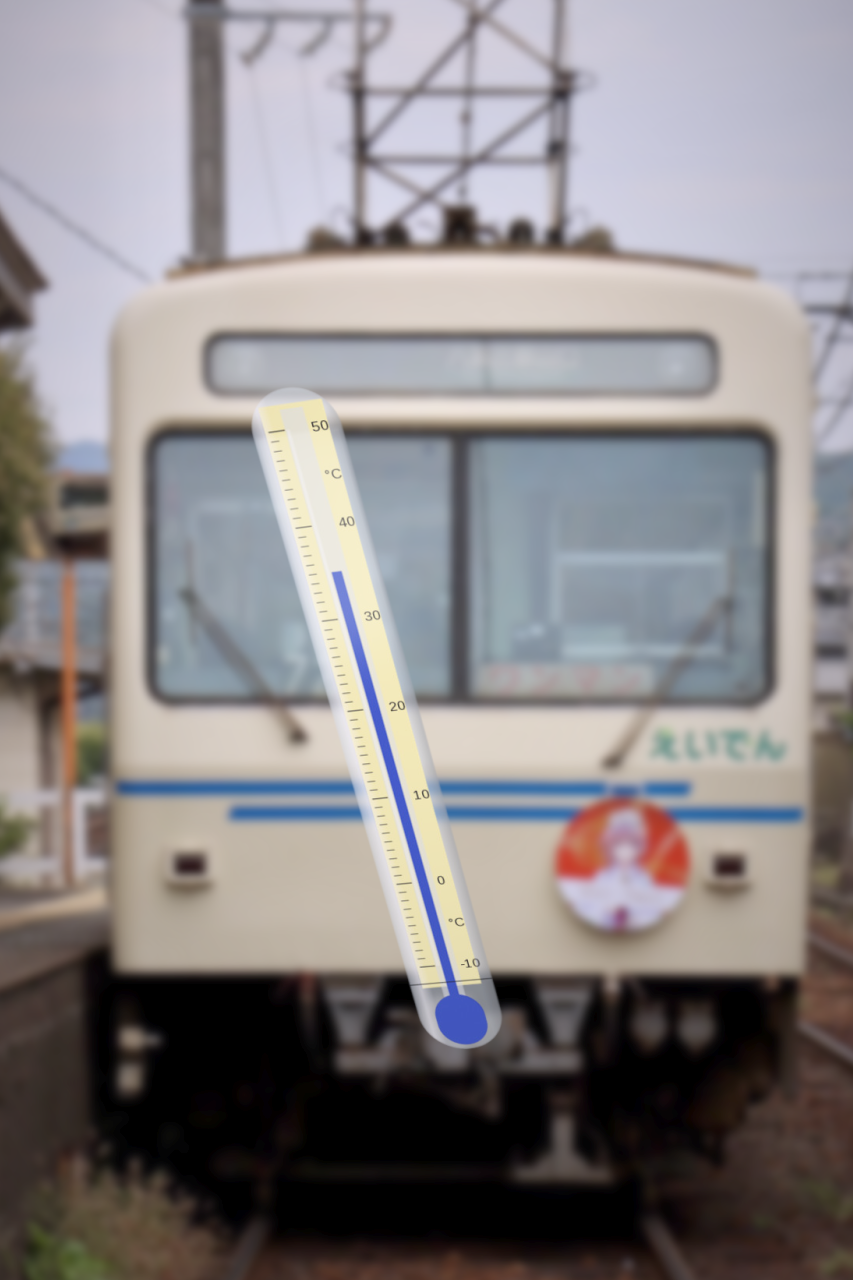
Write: 35 °C
